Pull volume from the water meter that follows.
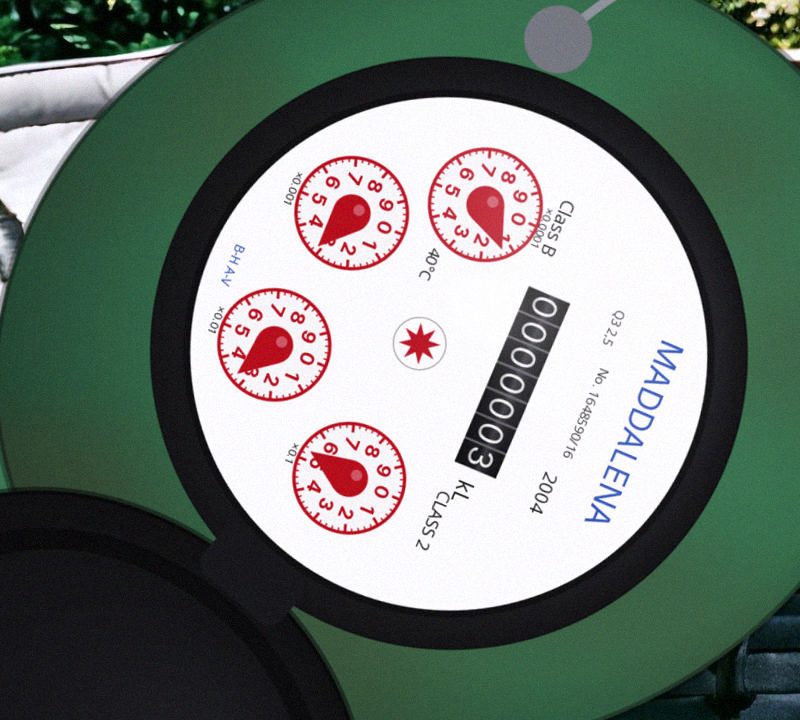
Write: 3.5331 kL
